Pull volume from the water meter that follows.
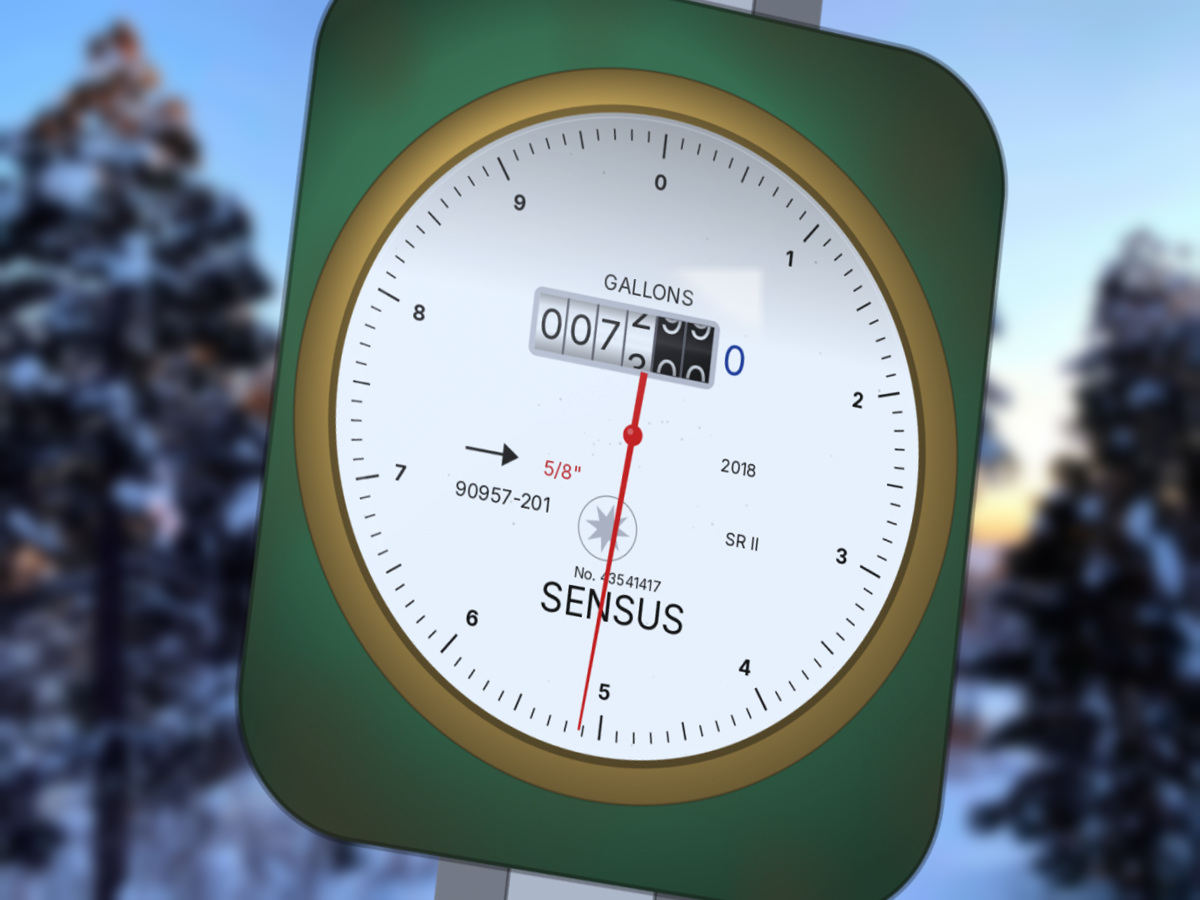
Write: 72995.1 gal
